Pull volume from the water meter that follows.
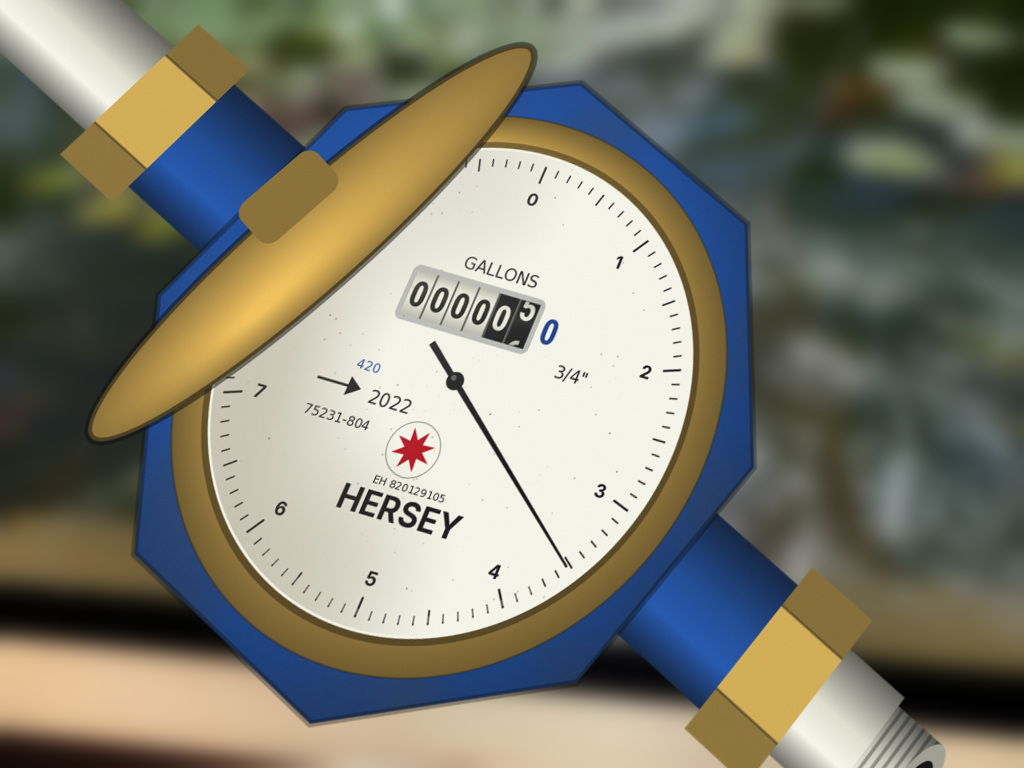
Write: 53.5 gal
